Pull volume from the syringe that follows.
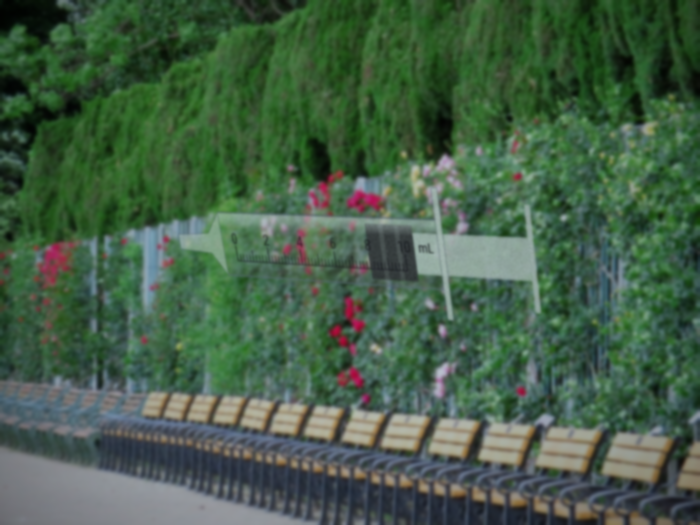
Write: 8 mL
